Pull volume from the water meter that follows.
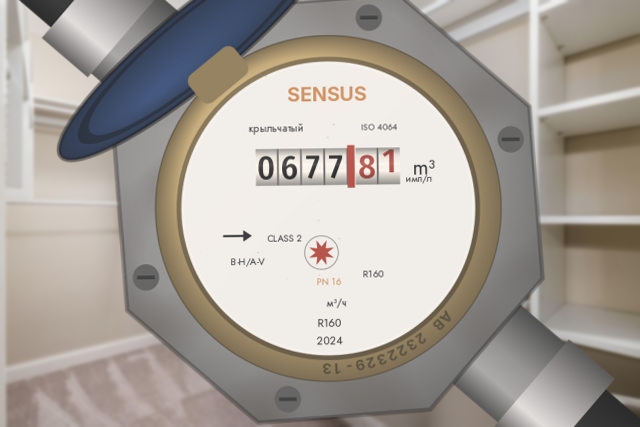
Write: 677.81 m³
